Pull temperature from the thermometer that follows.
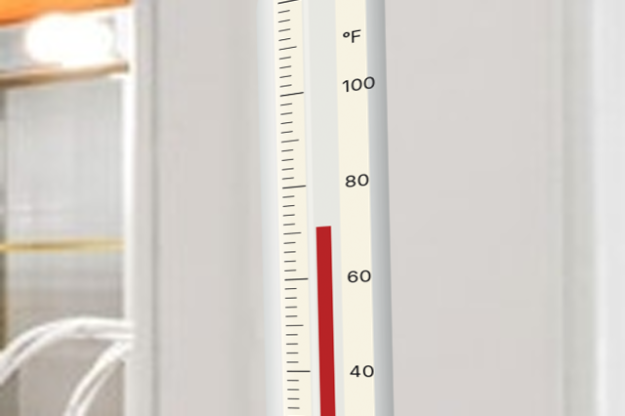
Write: 71 °F
